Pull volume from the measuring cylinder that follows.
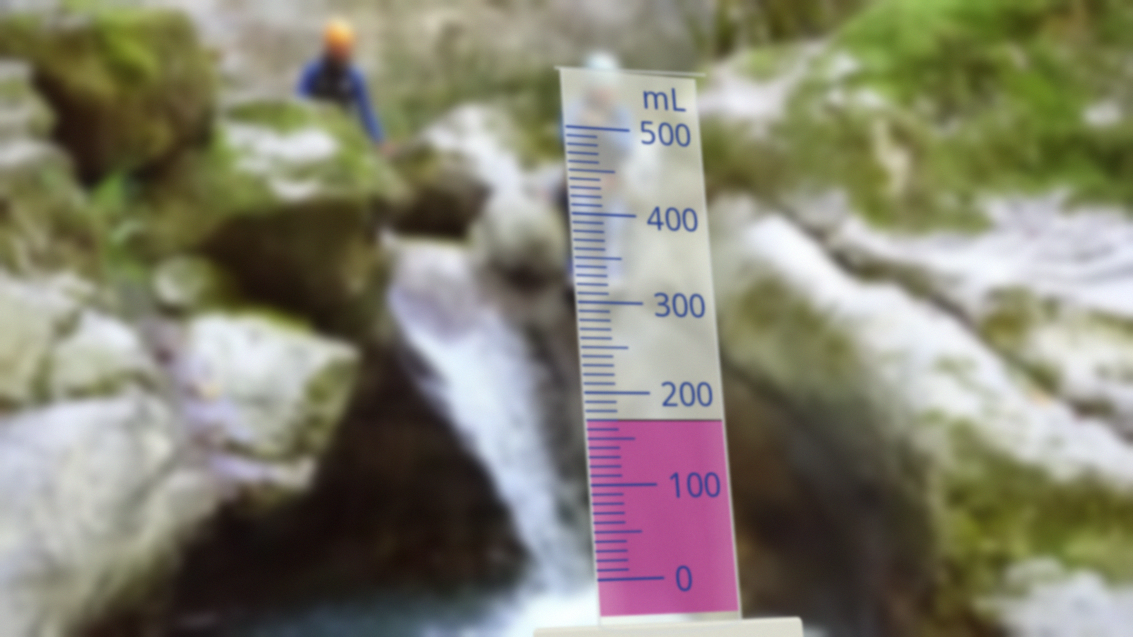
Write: 170 mL
